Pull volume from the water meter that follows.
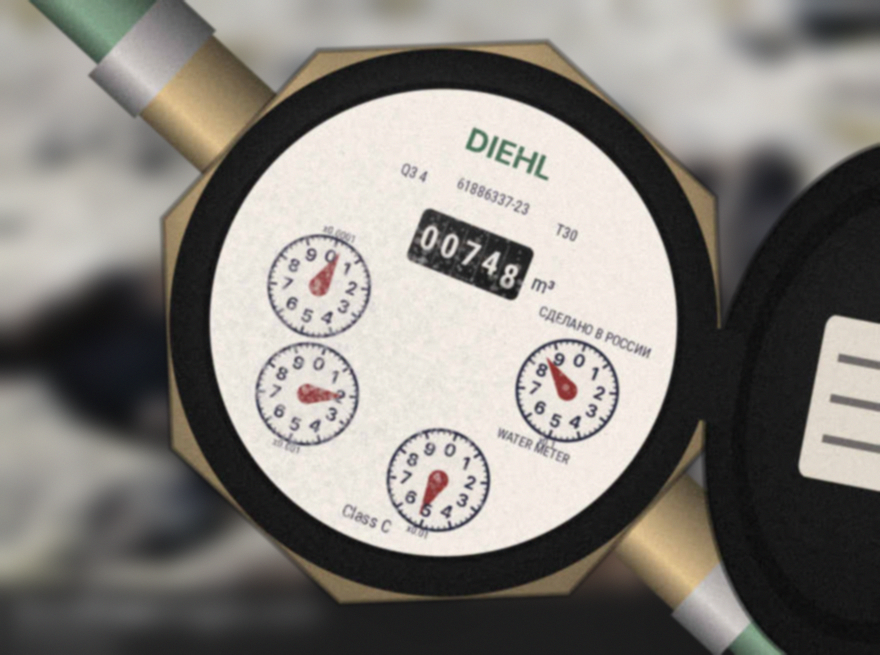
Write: 747.8520 m³
